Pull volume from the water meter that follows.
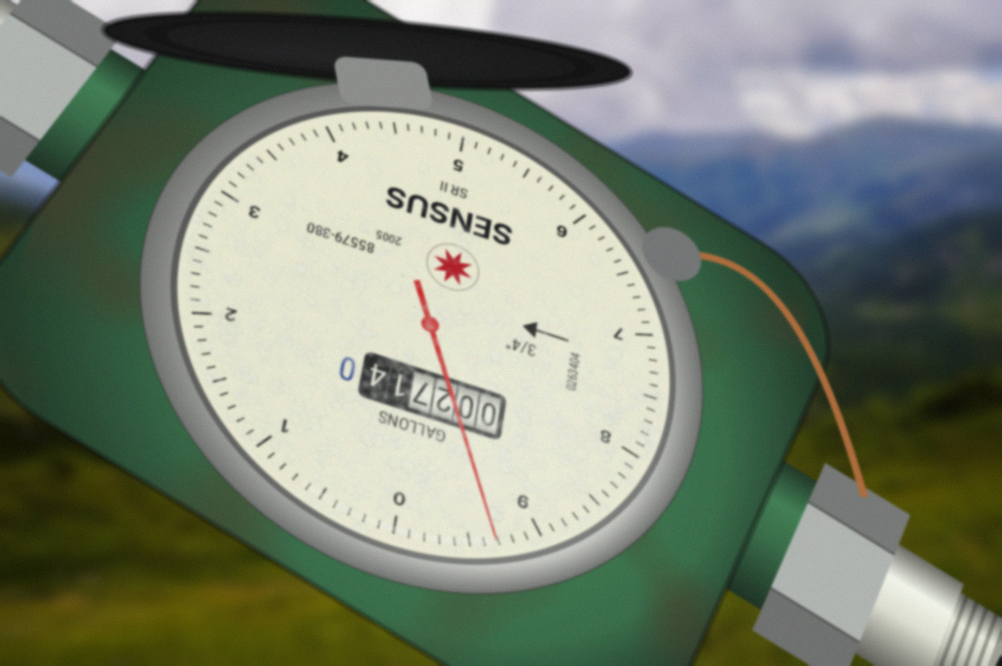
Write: 27139.3 gal
